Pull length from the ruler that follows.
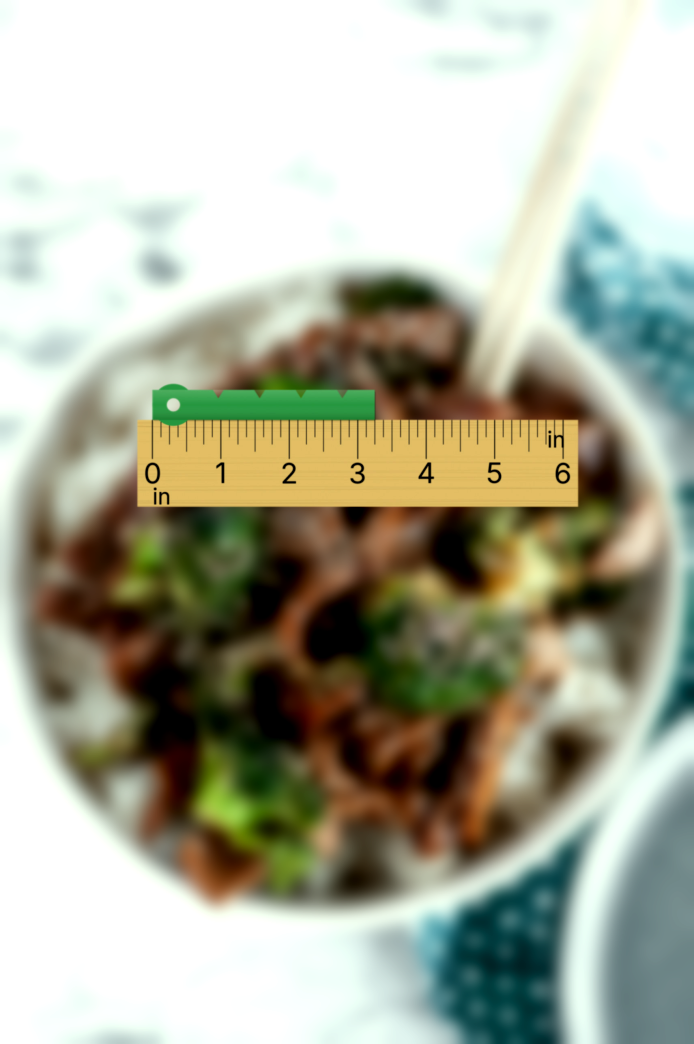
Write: 3.25 in
